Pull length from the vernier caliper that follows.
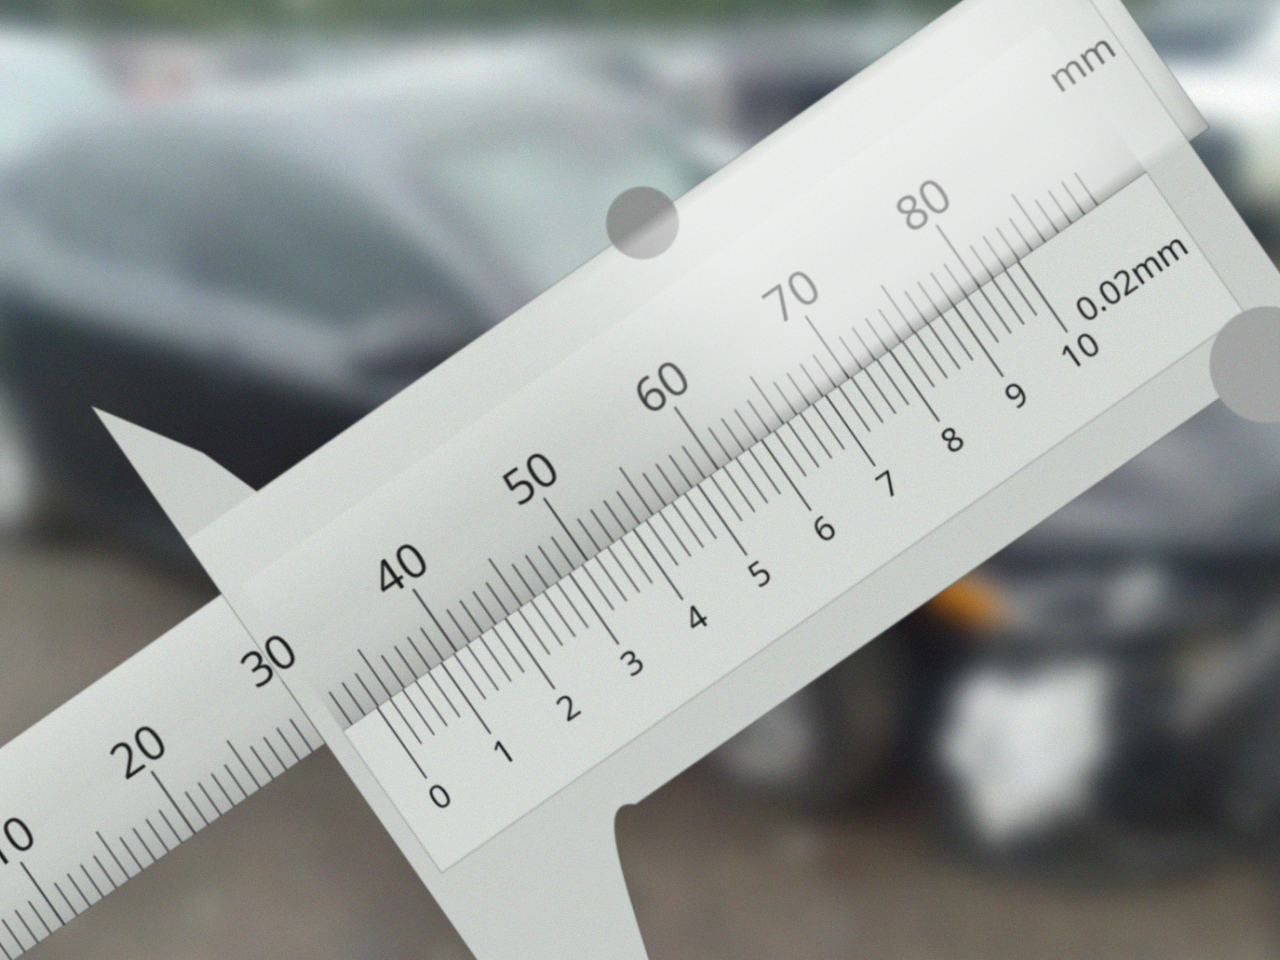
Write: 33.9 mm
